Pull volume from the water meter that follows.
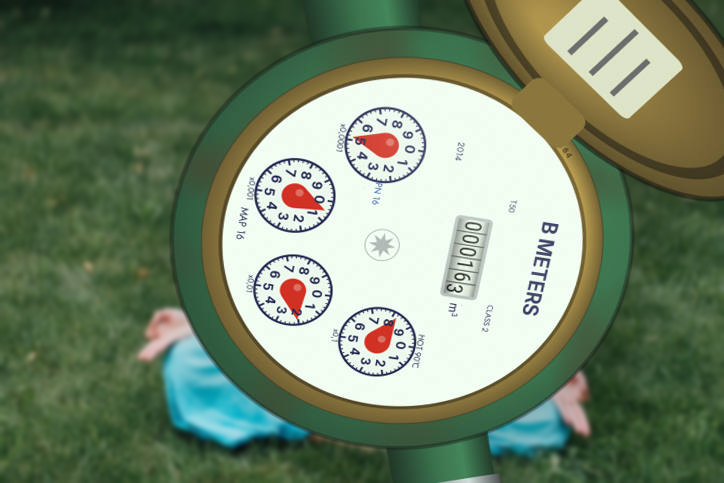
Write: 162.8205 m³
